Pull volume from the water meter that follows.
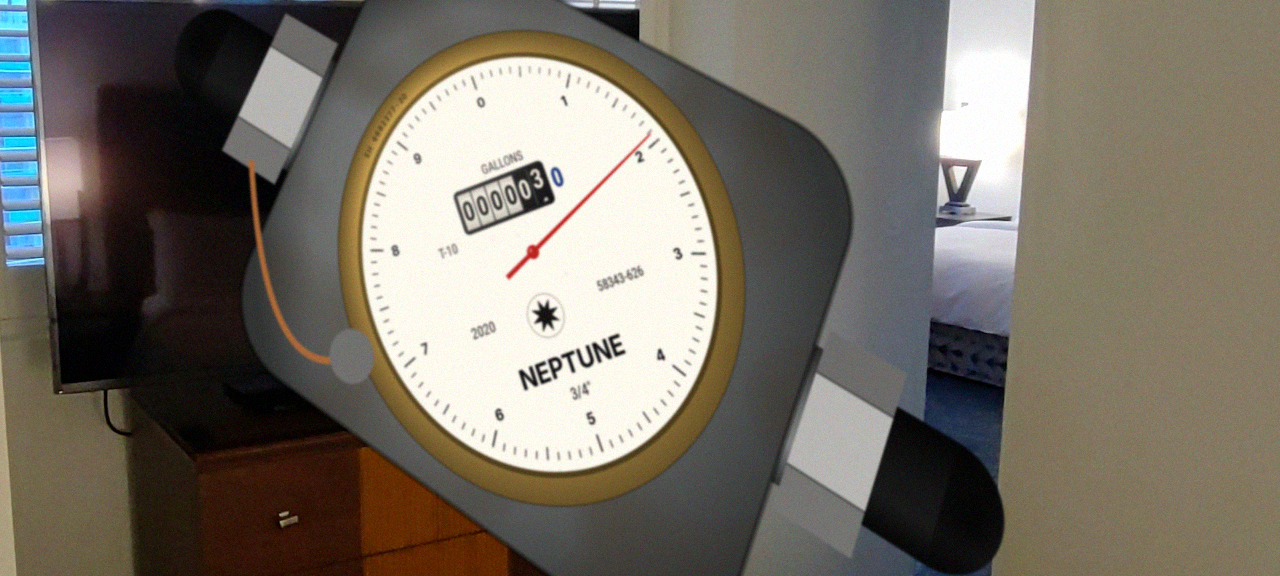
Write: 31.9 gal
